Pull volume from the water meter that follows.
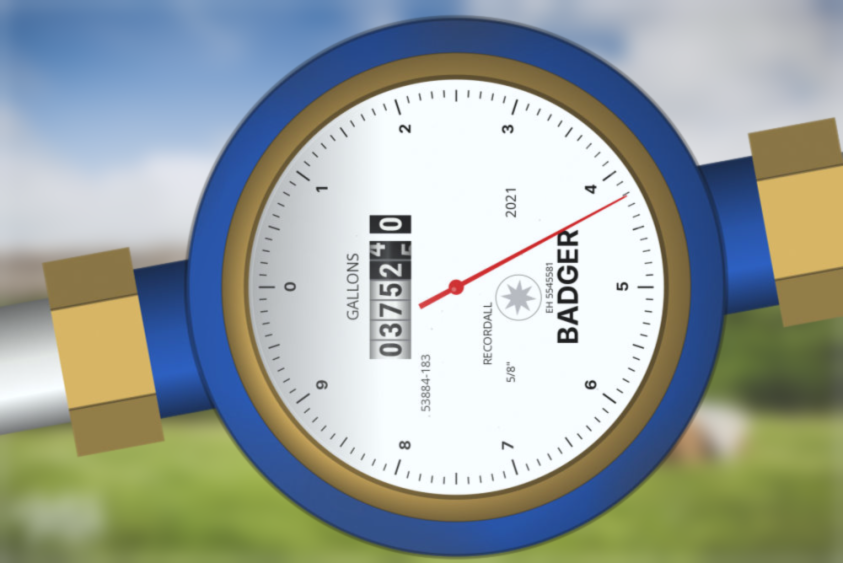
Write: 375244.2 gal
